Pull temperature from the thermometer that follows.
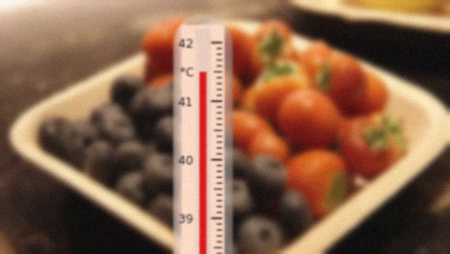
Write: 41.5 °C
